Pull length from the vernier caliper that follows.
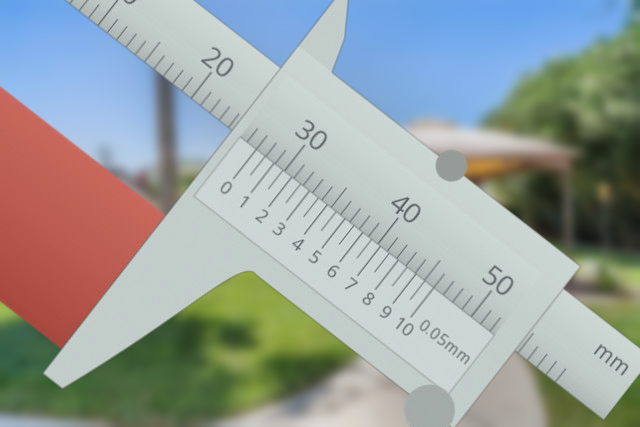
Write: 27.0 mm
